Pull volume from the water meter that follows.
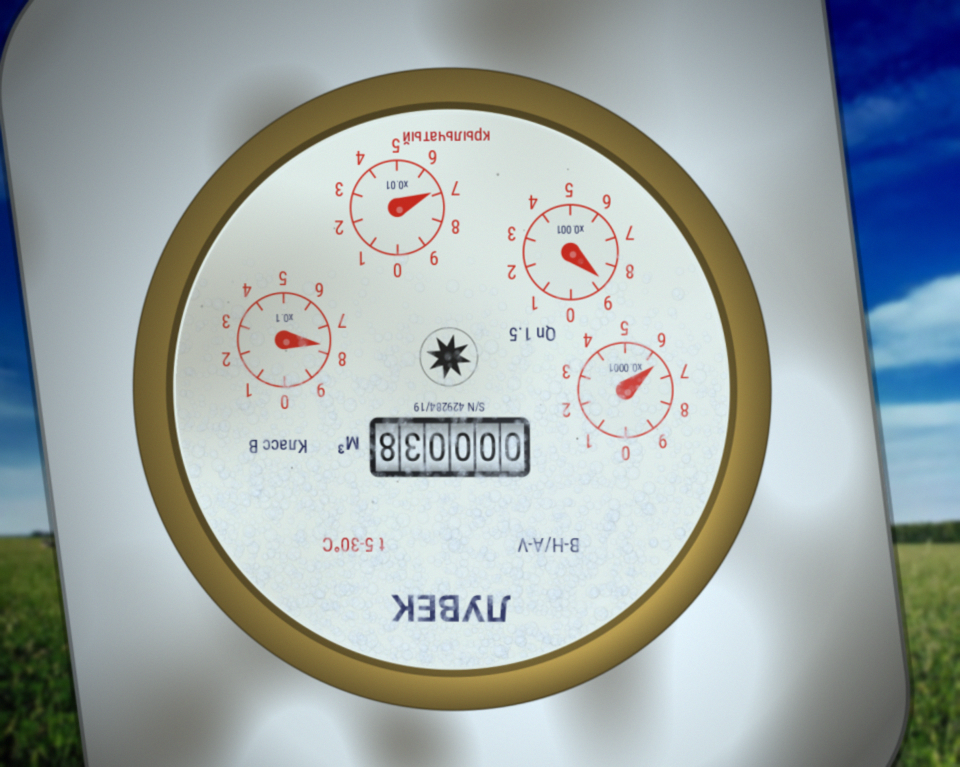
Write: 38.7686 m³
